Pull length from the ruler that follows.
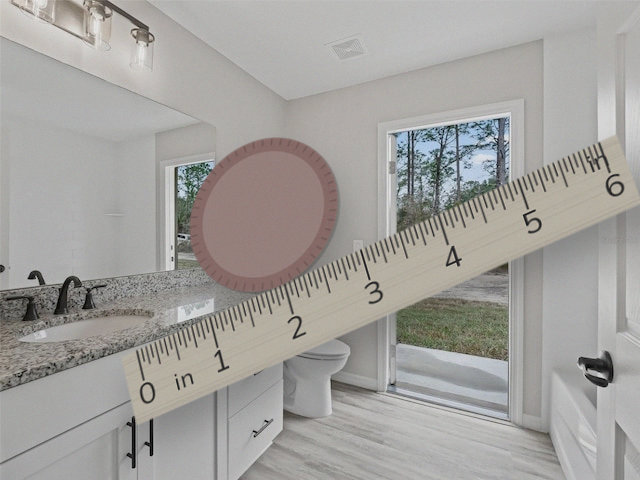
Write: 1.9375 in
